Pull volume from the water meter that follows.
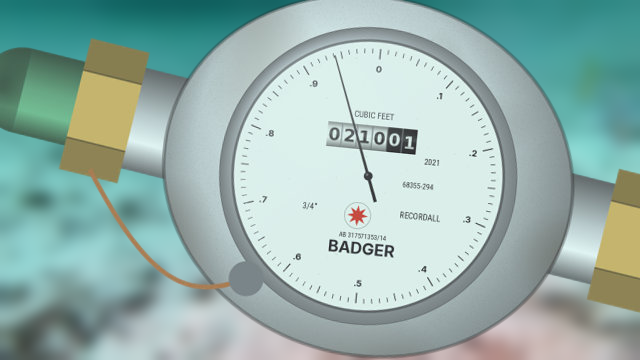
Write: 21000.94 ft³
